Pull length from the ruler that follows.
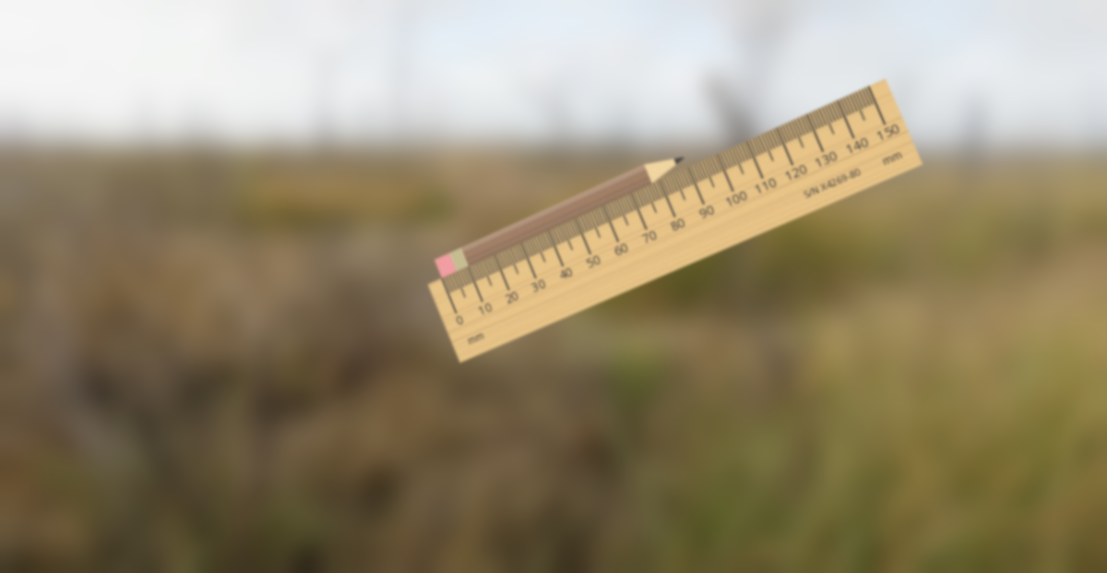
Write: 90 mm
